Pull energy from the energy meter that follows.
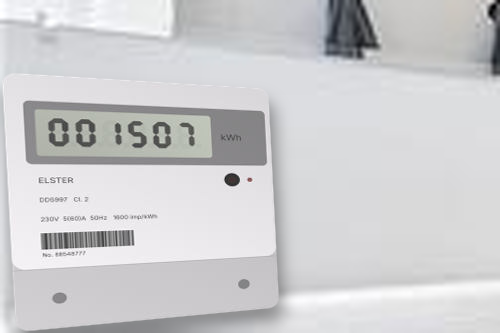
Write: 1507 kWh
